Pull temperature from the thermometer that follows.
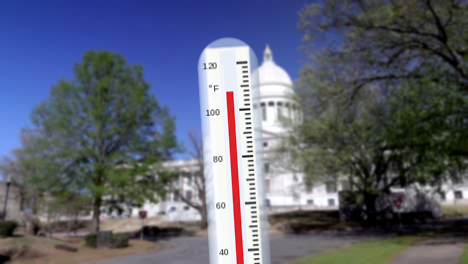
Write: 108 °F
